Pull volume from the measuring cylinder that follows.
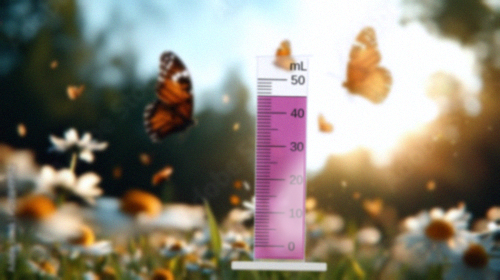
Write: 45 mL
